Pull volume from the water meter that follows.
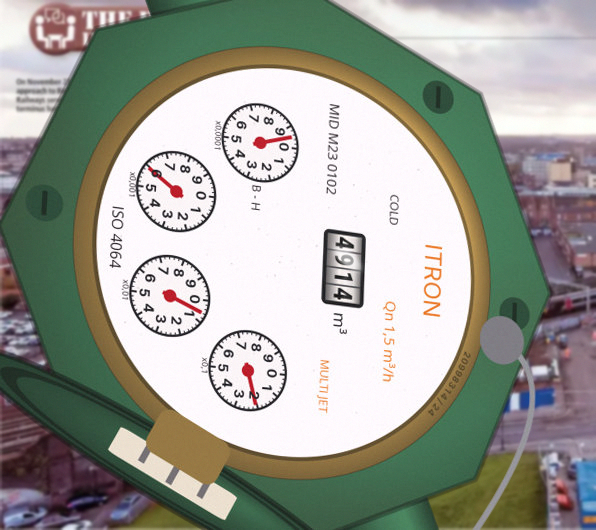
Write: 4914.2059 m³
